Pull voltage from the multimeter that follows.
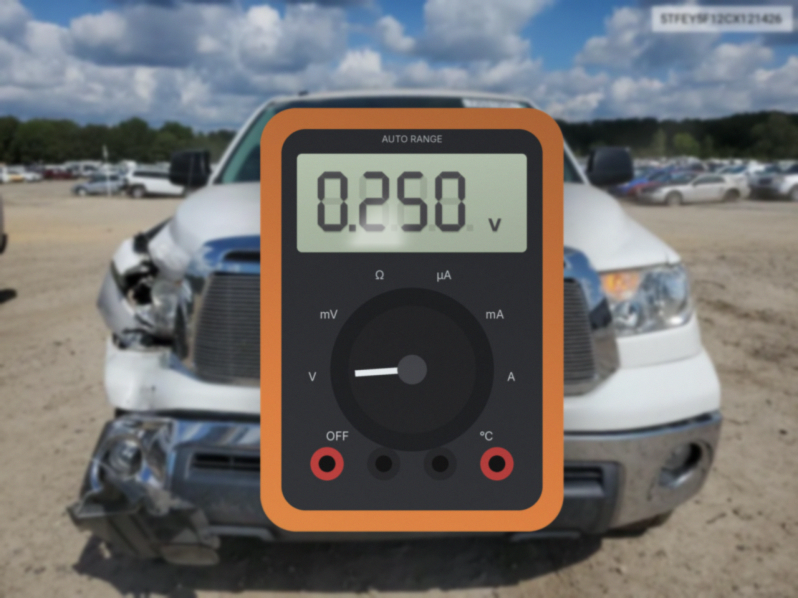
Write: 0.250 V
